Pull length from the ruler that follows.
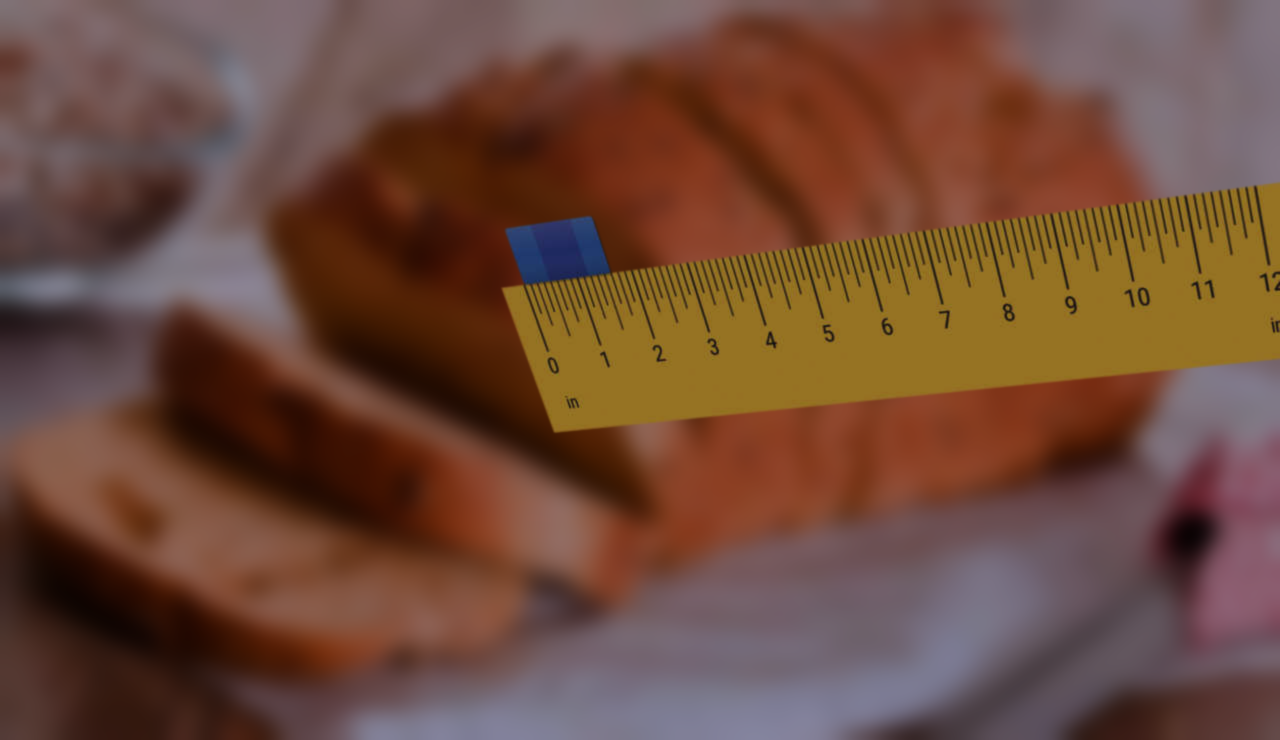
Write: 1.625 in
